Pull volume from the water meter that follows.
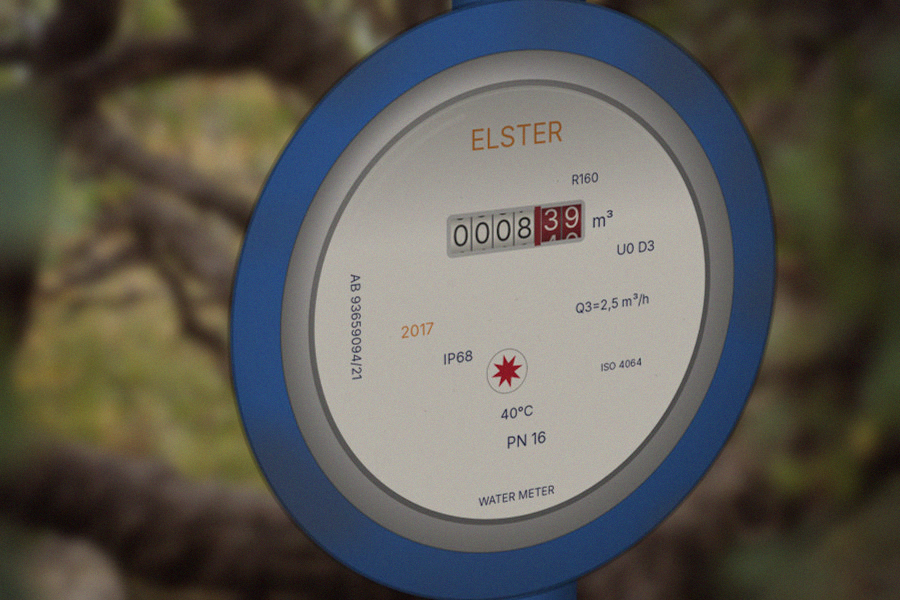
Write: 8.39 m³
